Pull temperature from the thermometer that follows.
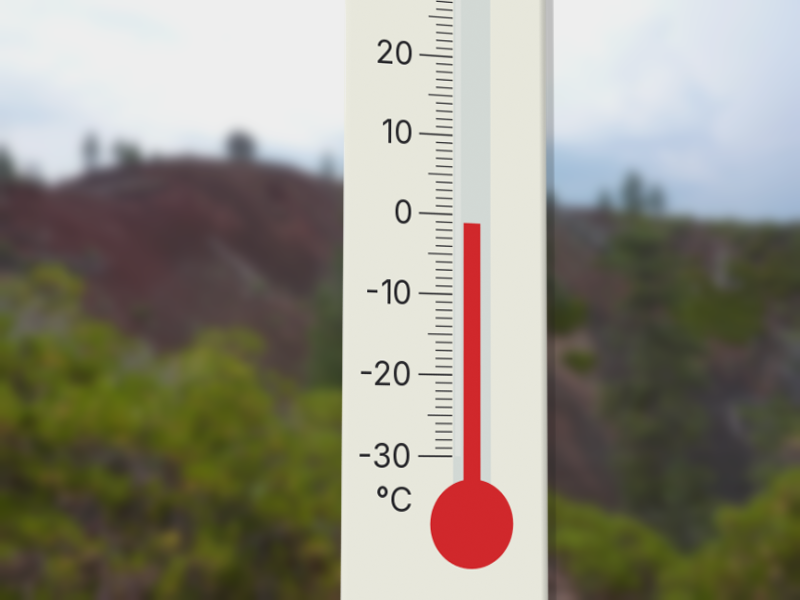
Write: -1 °C
